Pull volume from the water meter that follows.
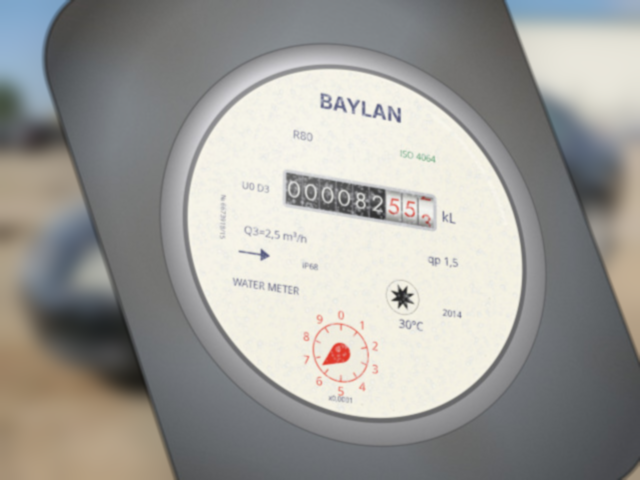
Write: 82.5526 kL
